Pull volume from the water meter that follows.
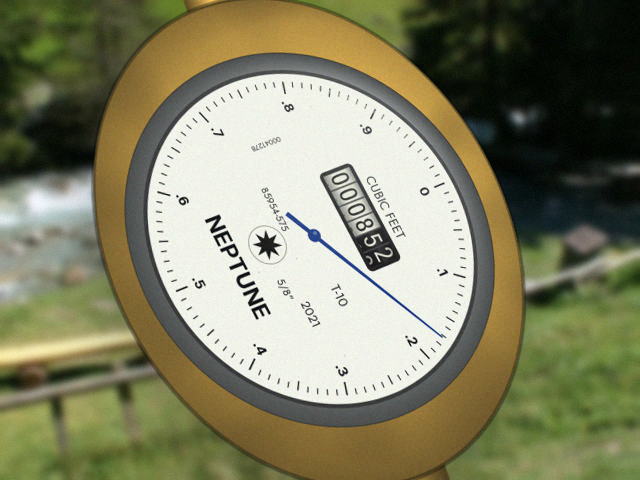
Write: 852.17 ft³
